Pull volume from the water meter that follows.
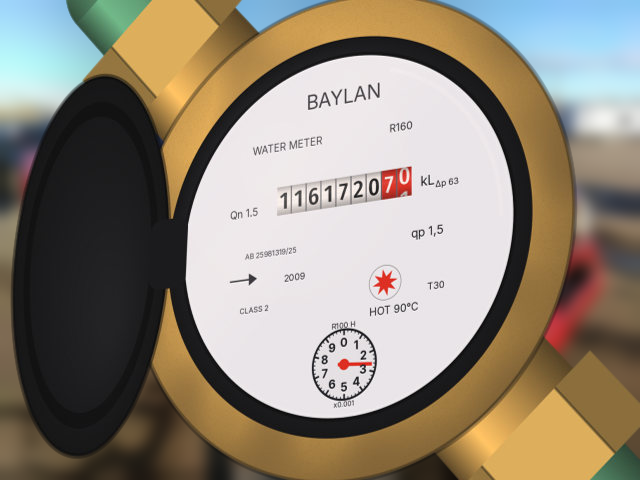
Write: 1161720.702 kL
